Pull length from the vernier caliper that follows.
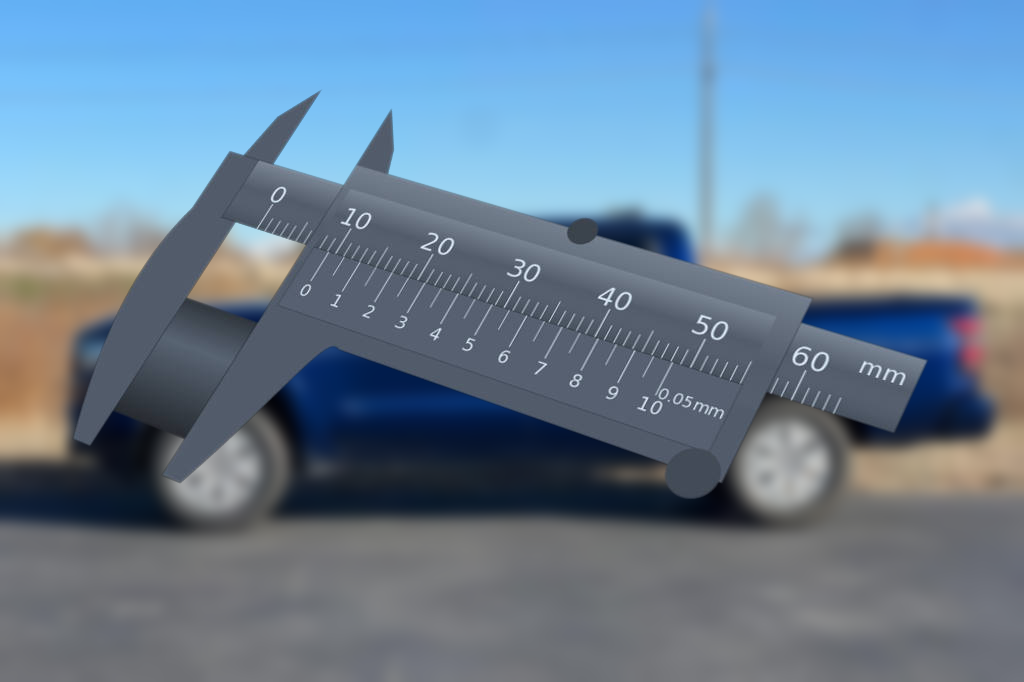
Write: 9.2 mm
